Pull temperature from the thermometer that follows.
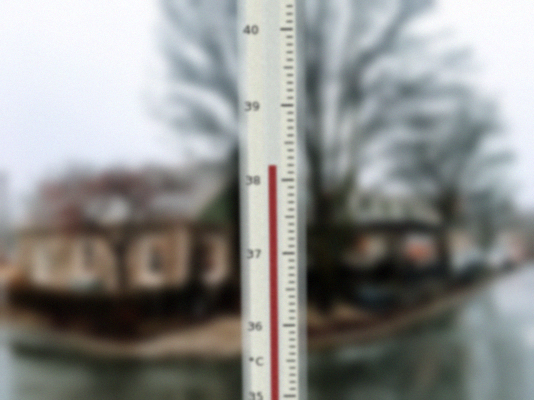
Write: 38.2 °C
